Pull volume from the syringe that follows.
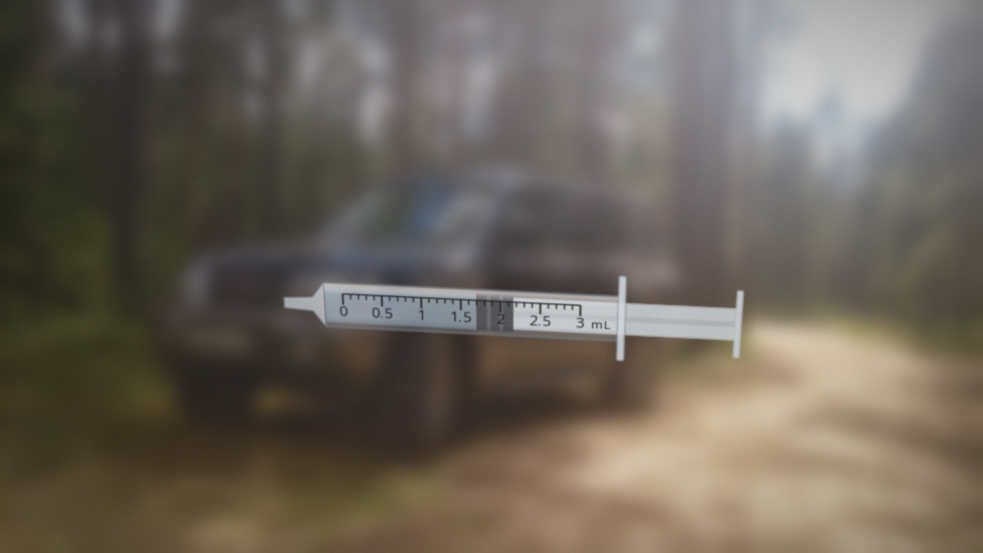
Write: 1.7 mL
